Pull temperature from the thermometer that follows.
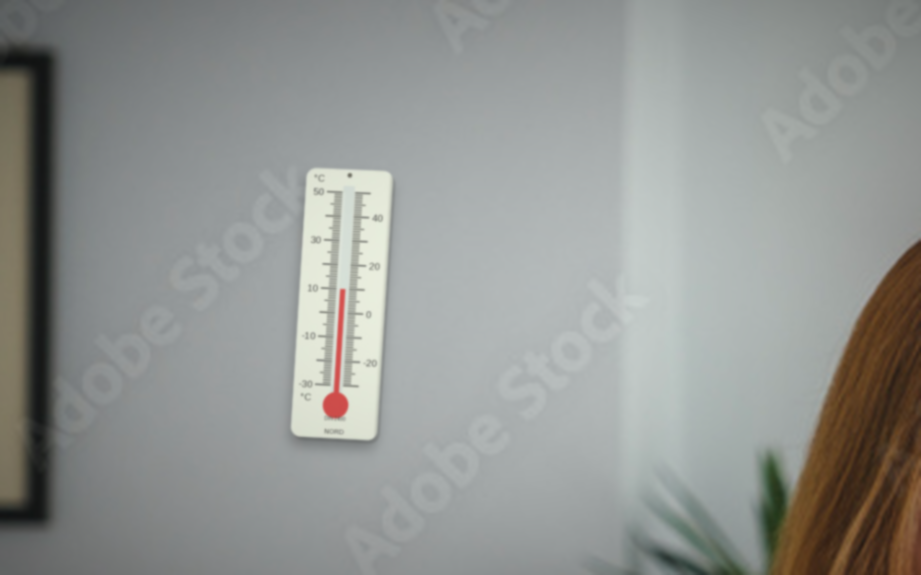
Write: 10 °C
